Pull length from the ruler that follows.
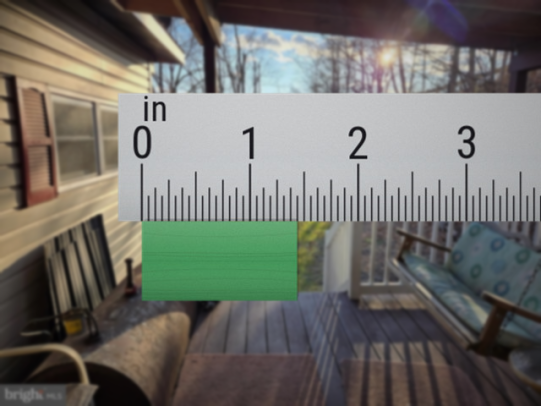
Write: 1.4375 in
